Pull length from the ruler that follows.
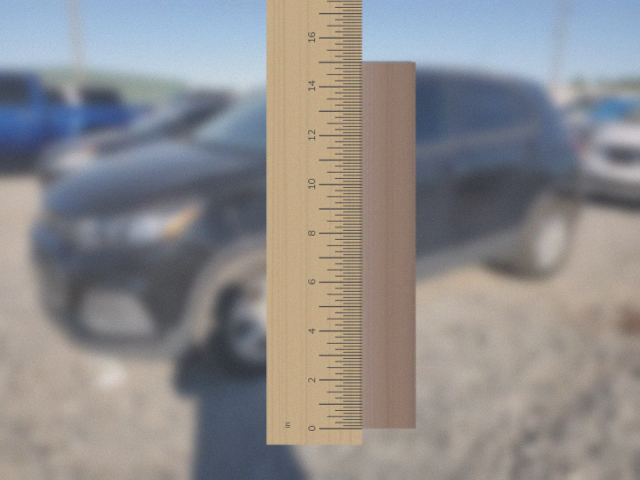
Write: 15 in
